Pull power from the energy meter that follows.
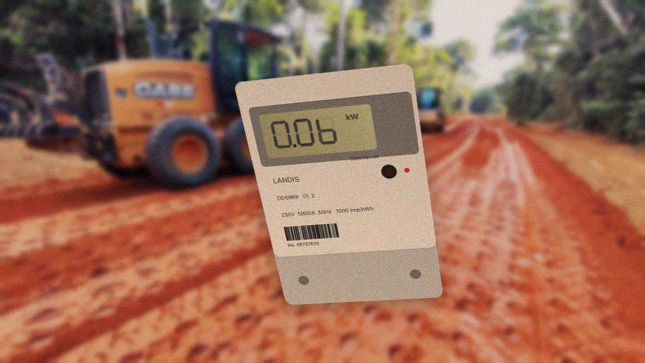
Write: 0.06 kW
